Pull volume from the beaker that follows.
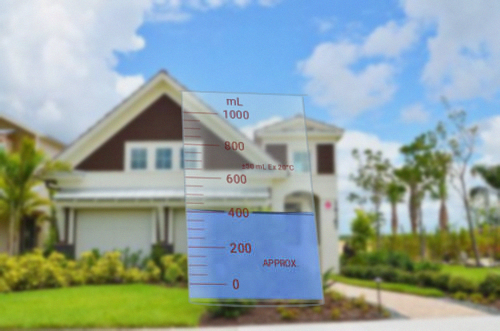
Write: 400 mL
